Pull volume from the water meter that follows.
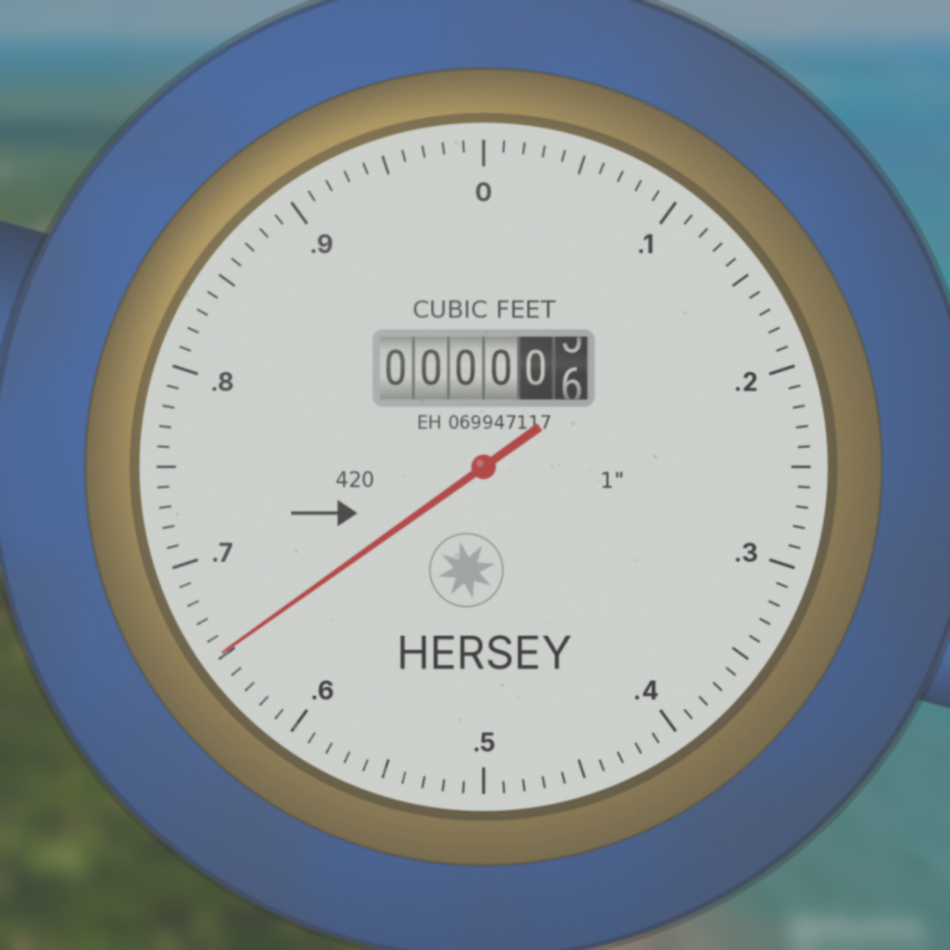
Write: 5.65 ft³
